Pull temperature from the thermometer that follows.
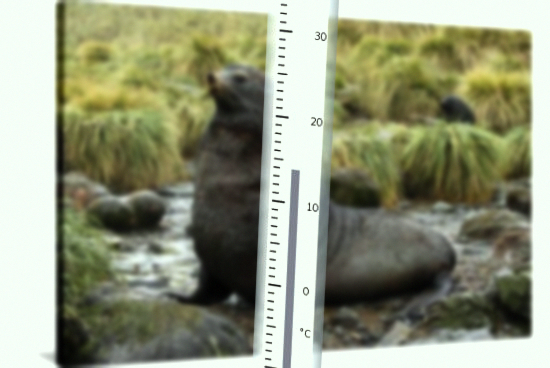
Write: 14 °C
